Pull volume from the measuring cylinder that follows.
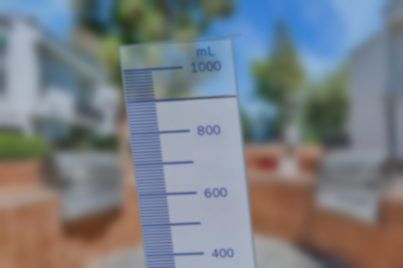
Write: 900 mL
